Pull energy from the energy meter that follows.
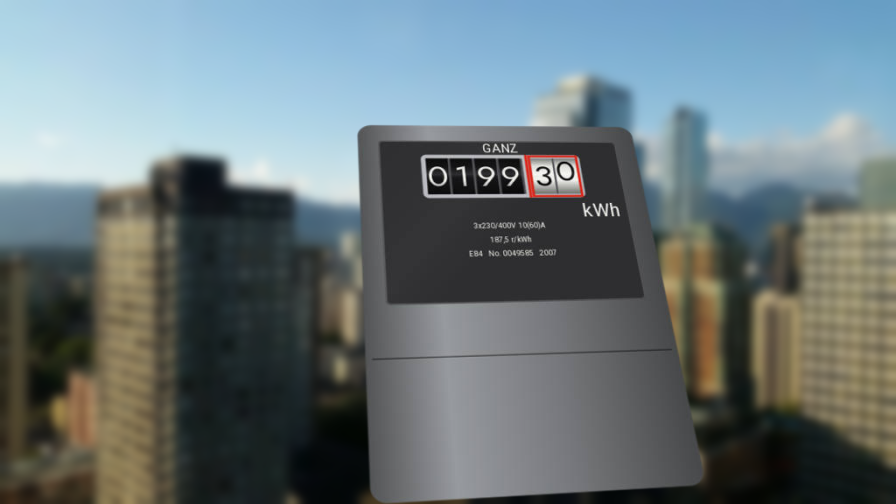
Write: 199.30 kWh
